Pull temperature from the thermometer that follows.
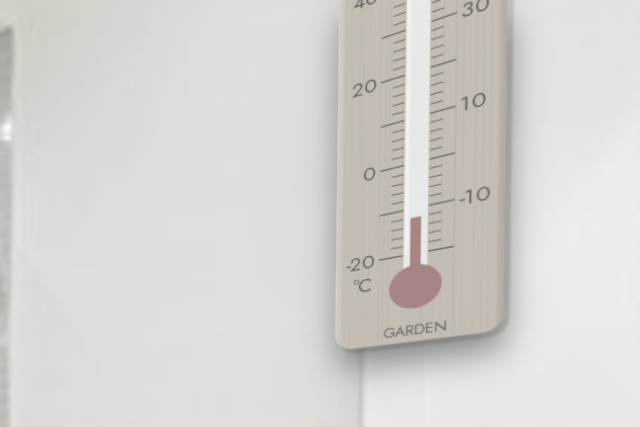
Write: -12 °C
